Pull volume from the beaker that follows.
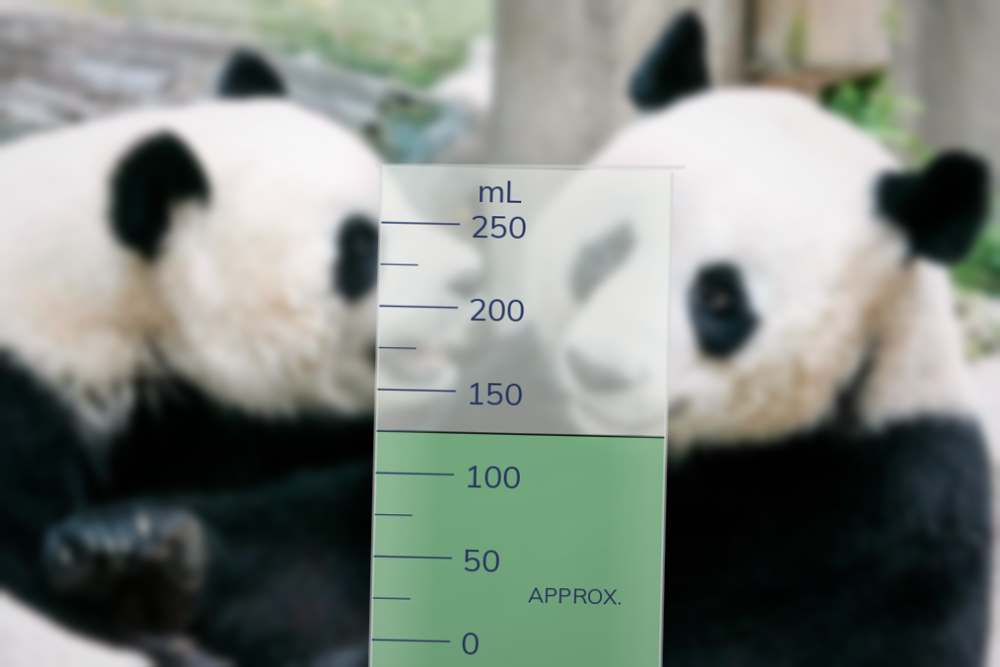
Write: 125 mL
